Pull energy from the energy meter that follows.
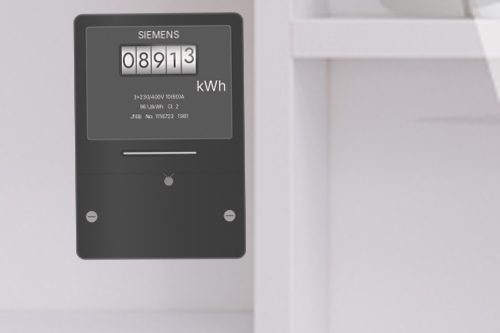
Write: 8913 kWh
